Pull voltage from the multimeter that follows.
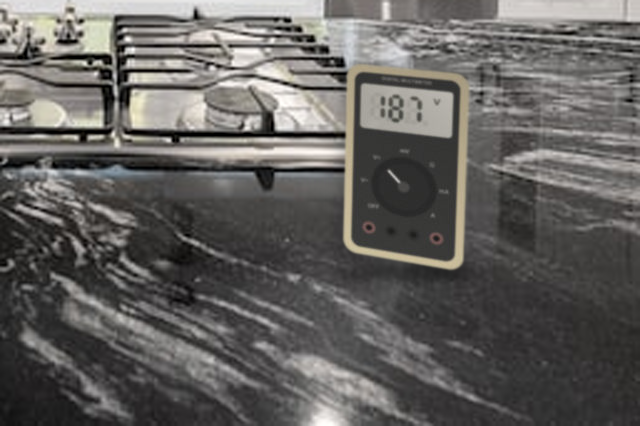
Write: 187 V
